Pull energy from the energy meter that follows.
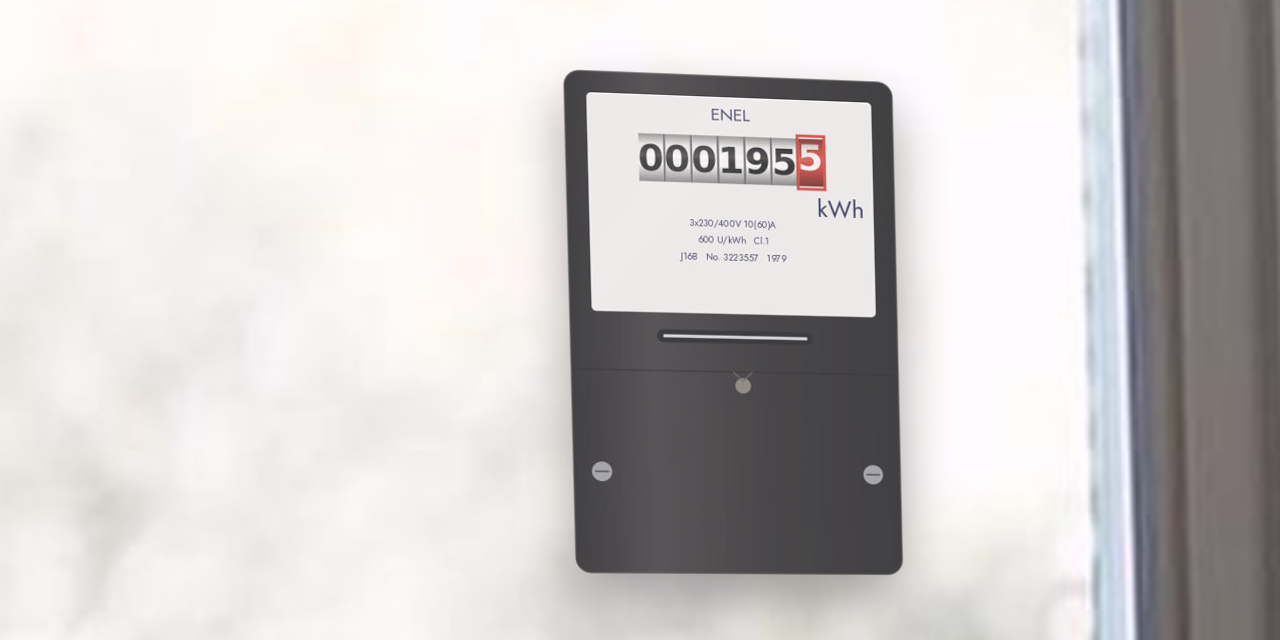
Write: 195.5 kWh
